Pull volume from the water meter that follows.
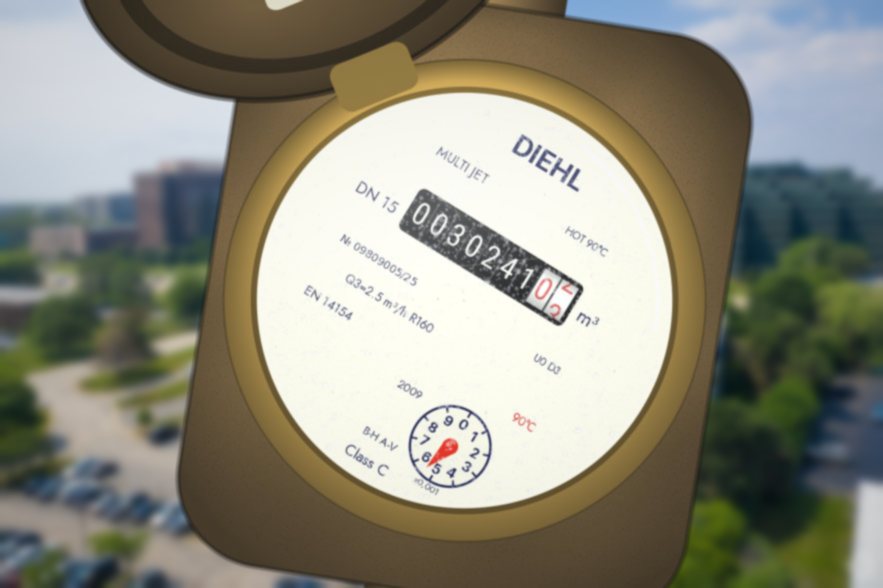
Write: 30241.025 m³
